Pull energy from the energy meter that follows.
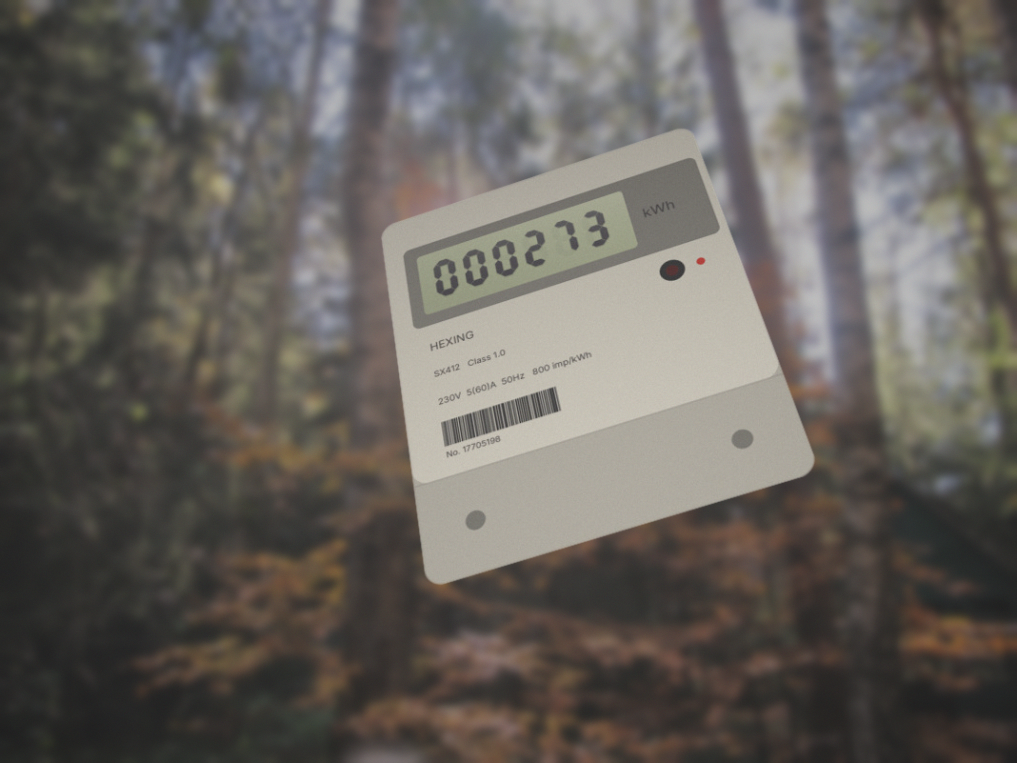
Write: 273 kWh
